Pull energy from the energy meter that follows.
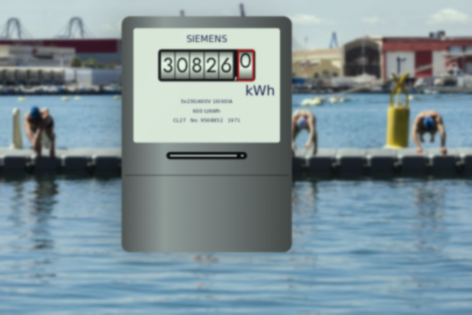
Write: 30826.0 kWh
